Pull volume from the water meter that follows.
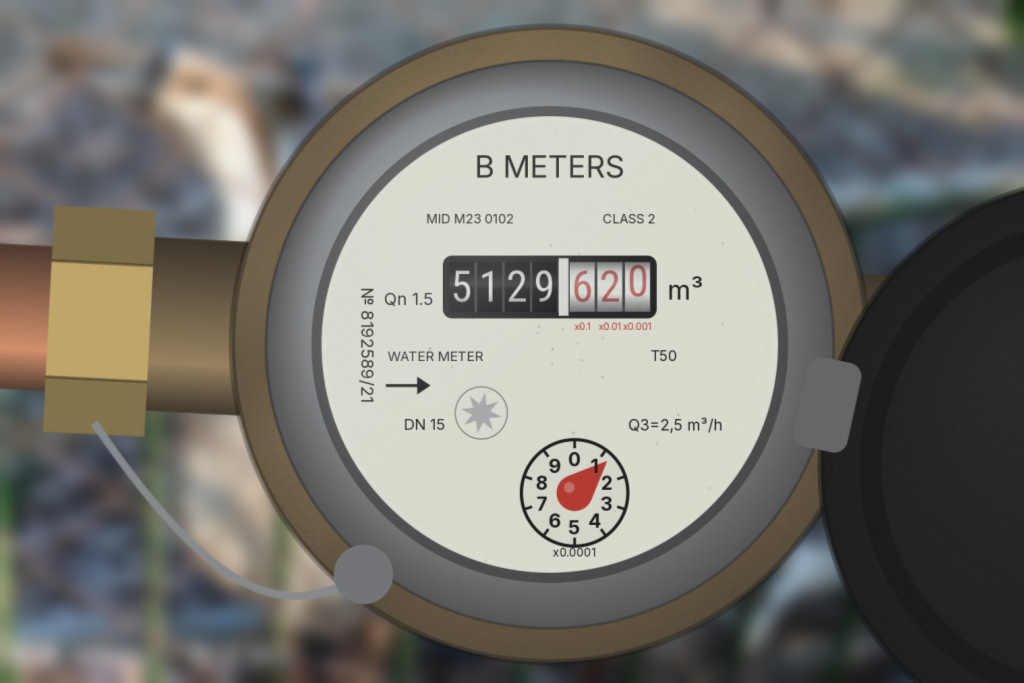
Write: 5129.6201 m³
